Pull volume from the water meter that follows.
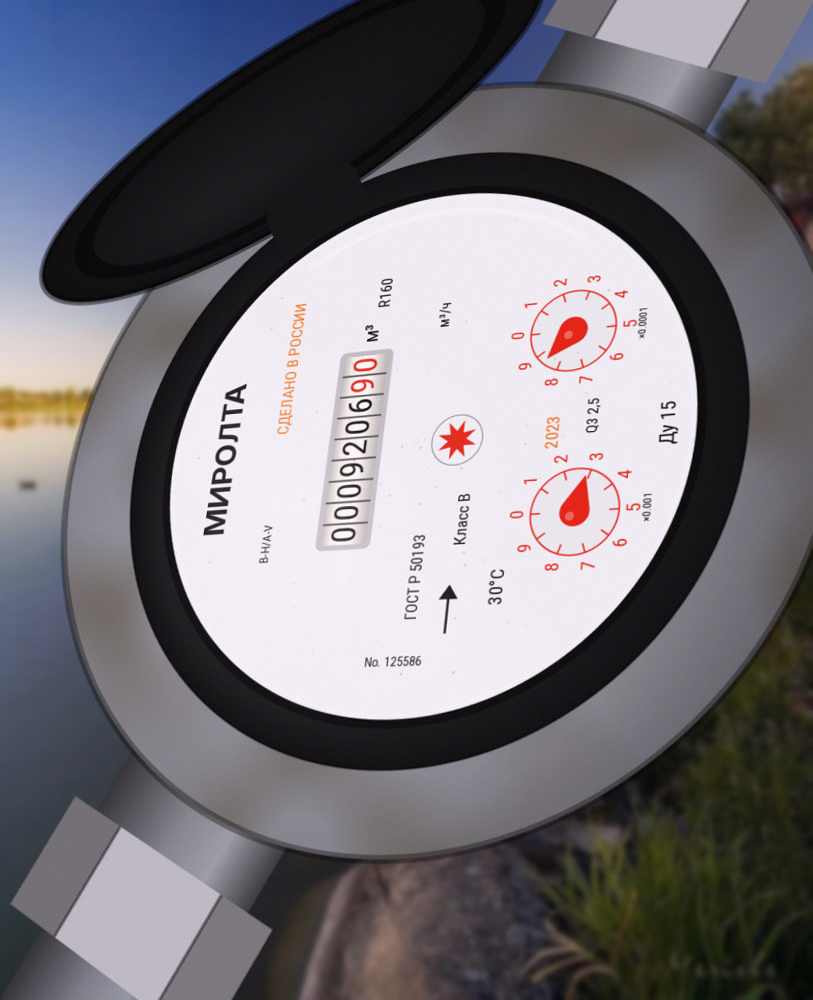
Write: 9206.9028 m³
